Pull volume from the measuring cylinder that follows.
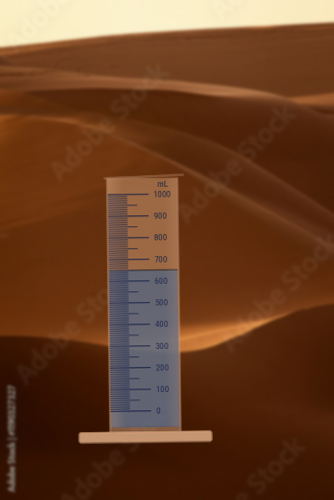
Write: 650 mL
